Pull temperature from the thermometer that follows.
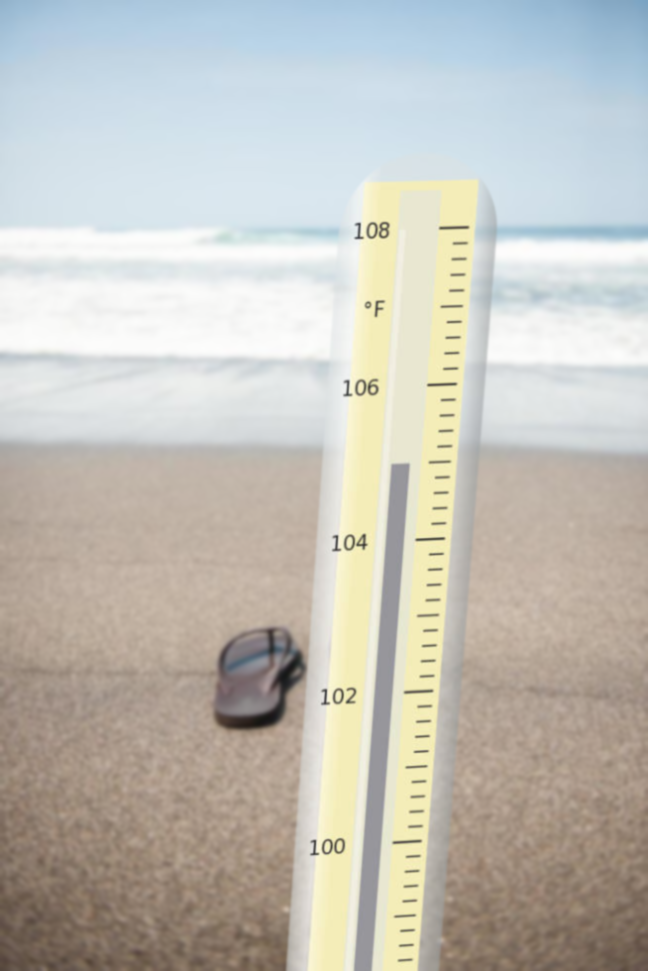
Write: 105 °F
